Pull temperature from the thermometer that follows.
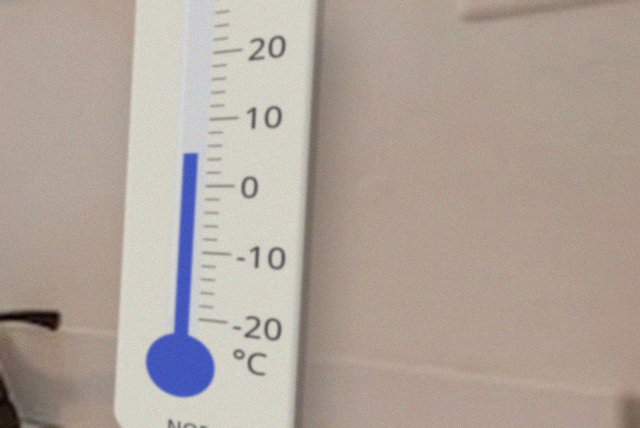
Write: 5 °C
